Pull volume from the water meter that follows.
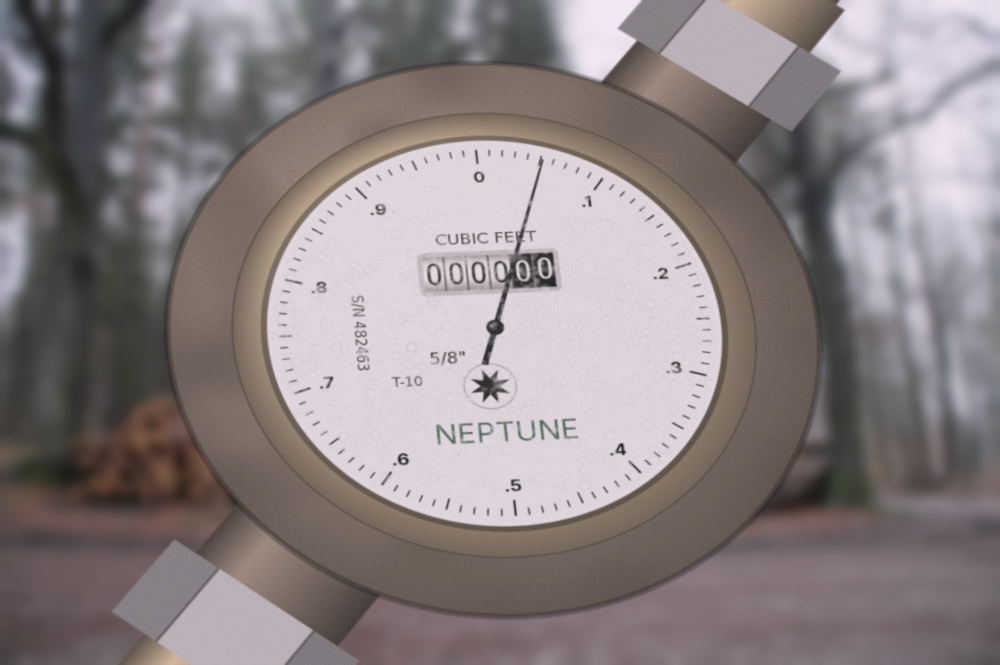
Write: 0.05 ft³
